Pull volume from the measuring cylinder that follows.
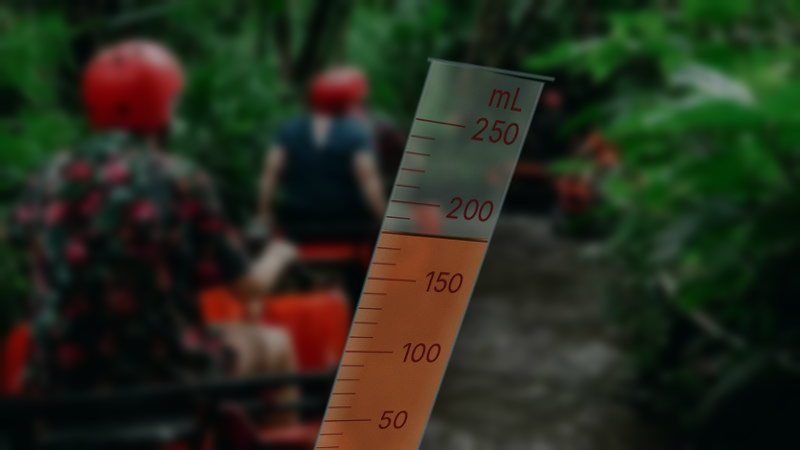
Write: 180 mL
